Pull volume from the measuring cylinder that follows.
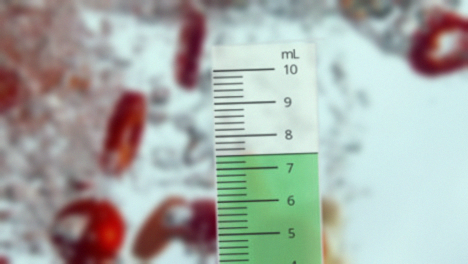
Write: 7.4 mL
